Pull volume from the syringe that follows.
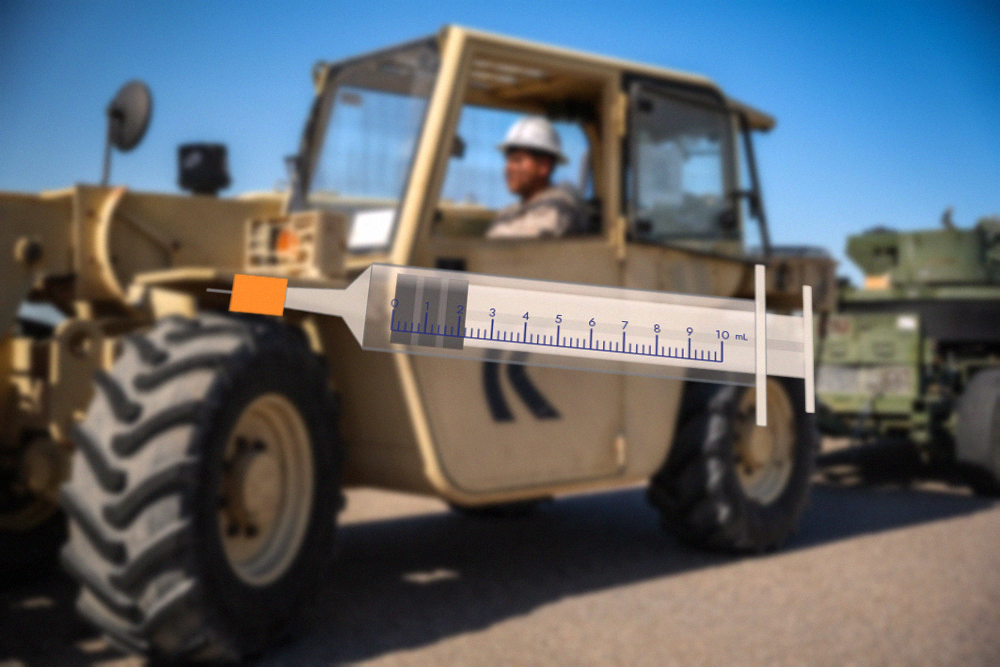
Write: 0 mL
